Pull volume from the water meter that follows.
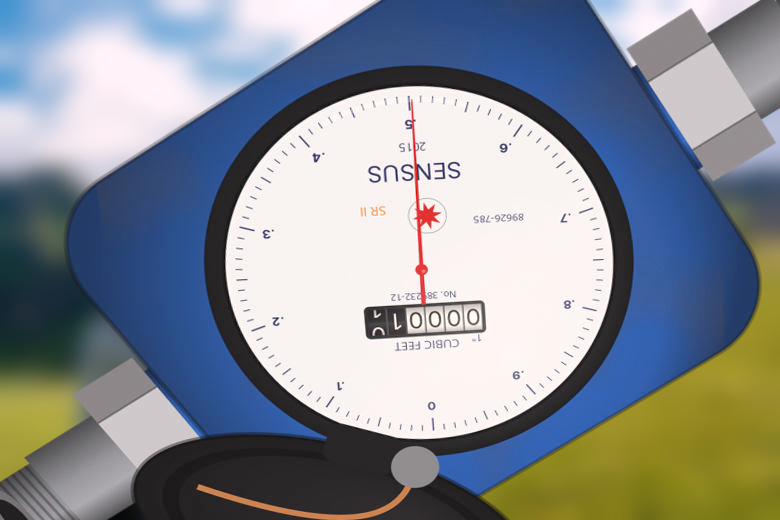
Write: 10.50 ft³
